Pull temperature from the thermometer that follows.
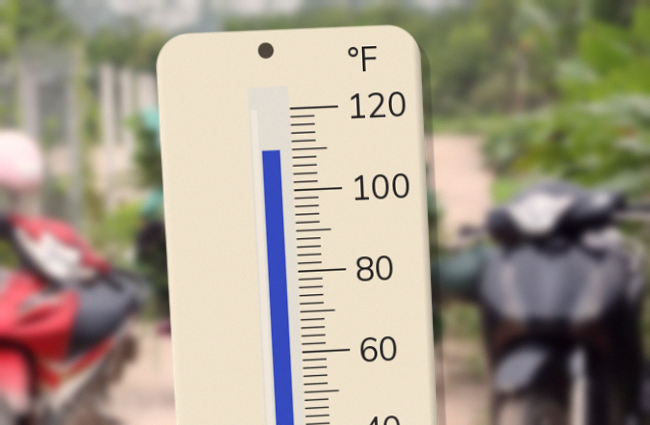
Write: 110 °F
